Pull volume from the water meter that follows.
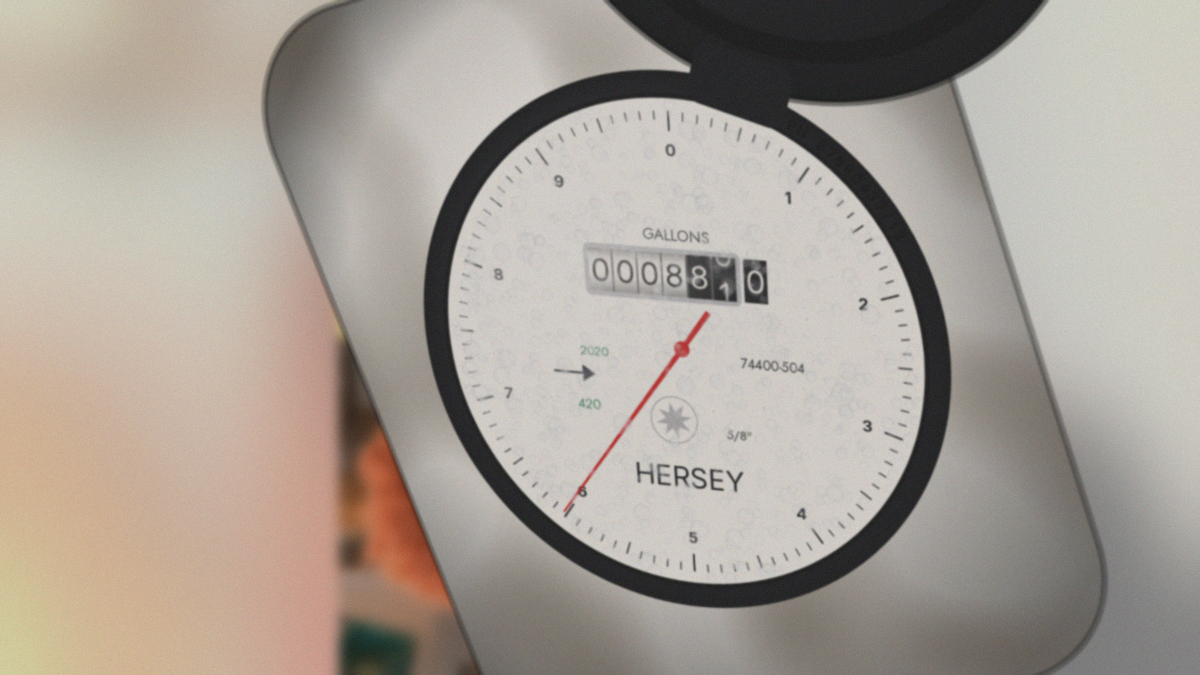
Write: 8806.0 gal
